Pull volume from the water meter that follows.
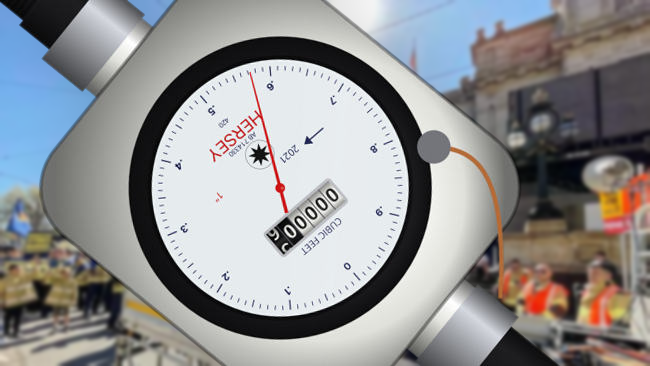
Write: 5.57 ft³
